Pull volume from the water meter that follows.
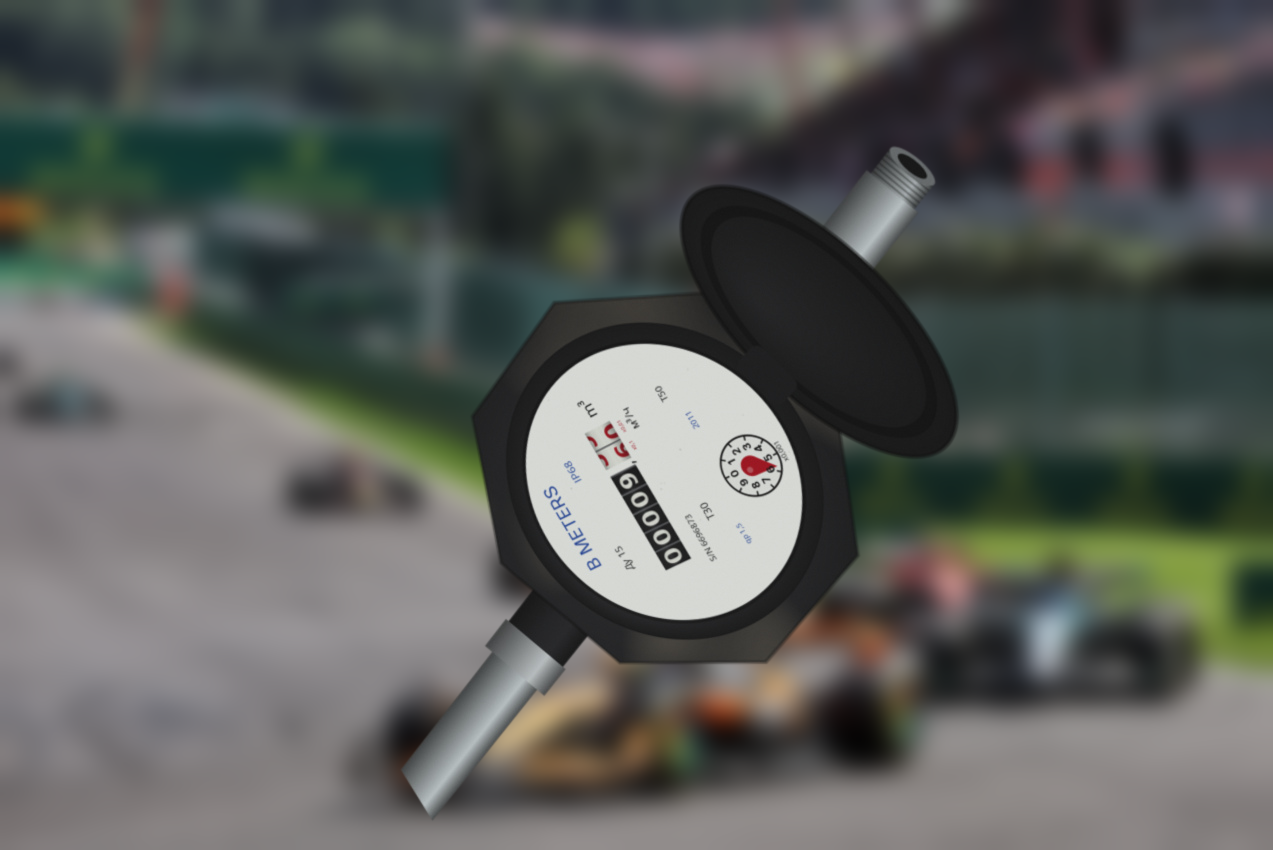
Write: 9.595 m³
